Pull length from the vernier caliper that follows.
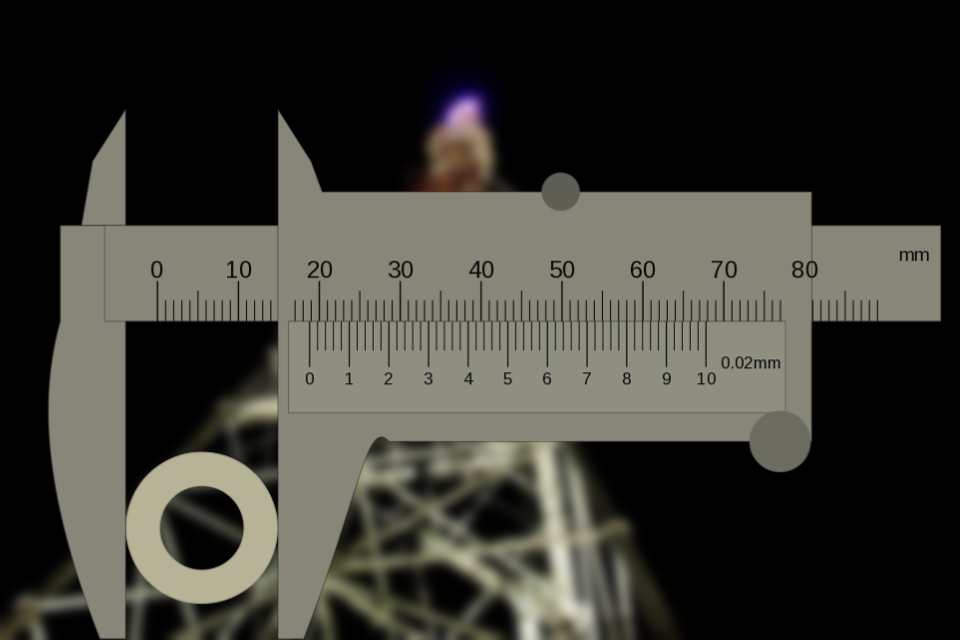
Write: 18.8 mm
